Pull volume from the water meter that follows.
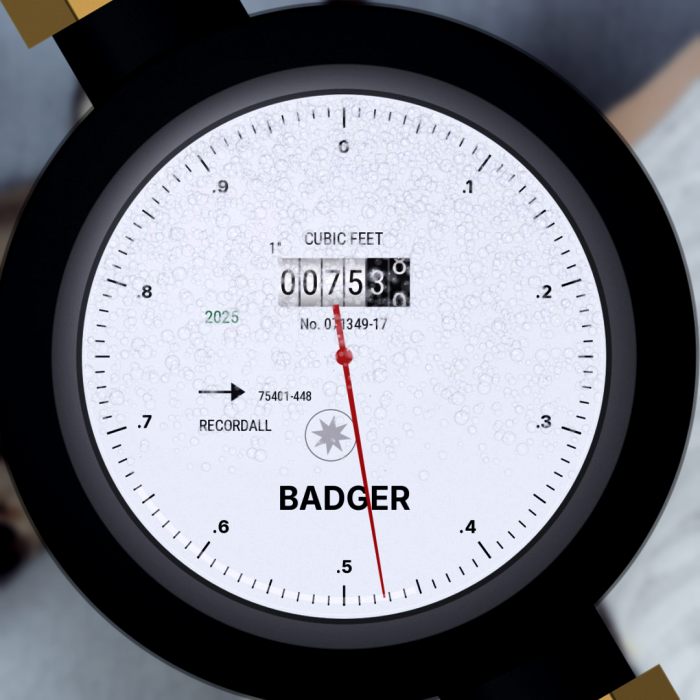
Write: 7538.47 ft³
